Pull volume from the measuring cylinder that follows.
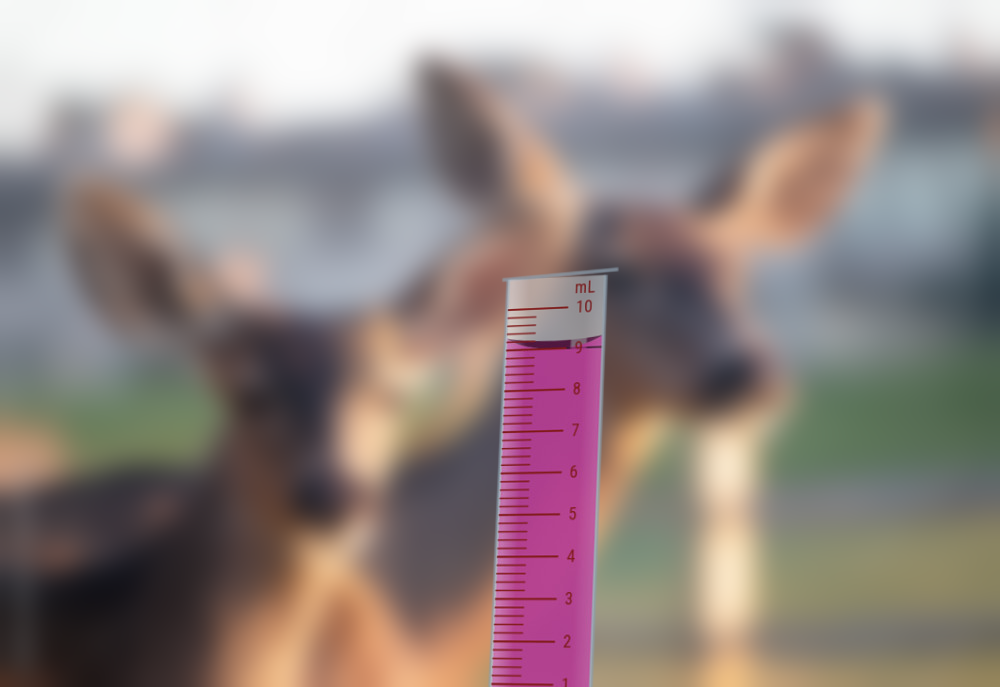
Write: 9 mL
